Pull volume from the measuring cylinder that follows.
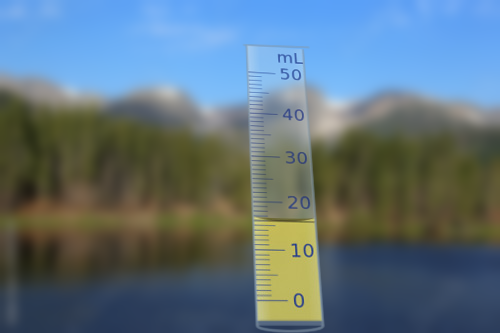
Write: 16 mL
